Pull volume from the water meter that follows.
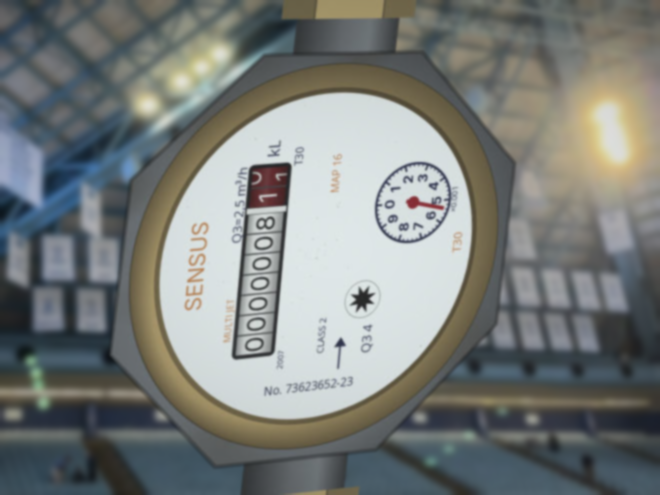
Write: 8.105 kL
